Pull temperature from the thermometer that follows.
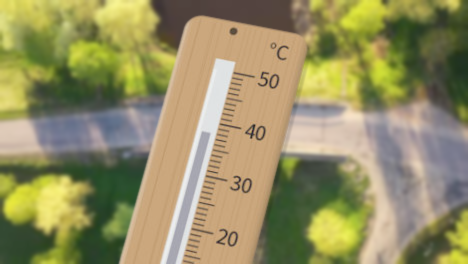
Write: 38 °C
